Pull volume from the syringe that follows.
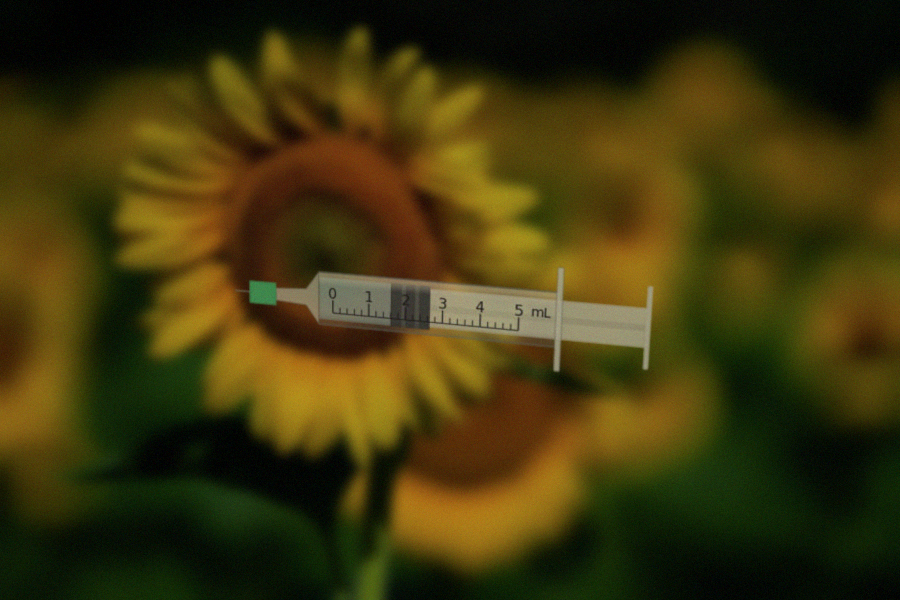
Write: 1.6 mL
